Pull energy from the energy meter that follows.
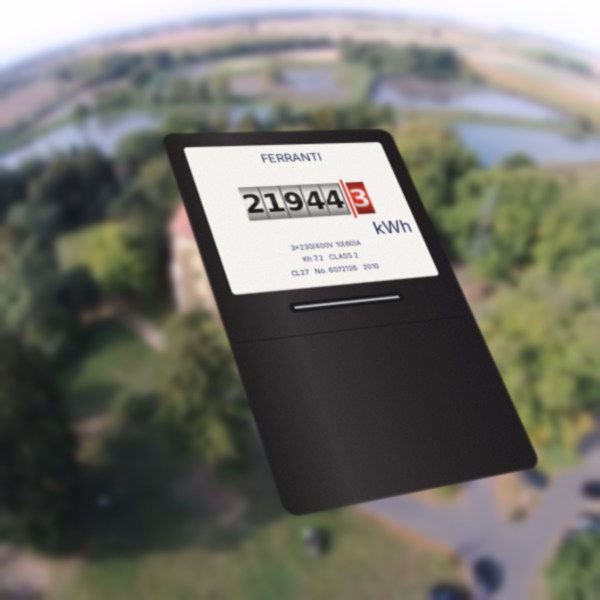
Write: 21944.3 kWh
